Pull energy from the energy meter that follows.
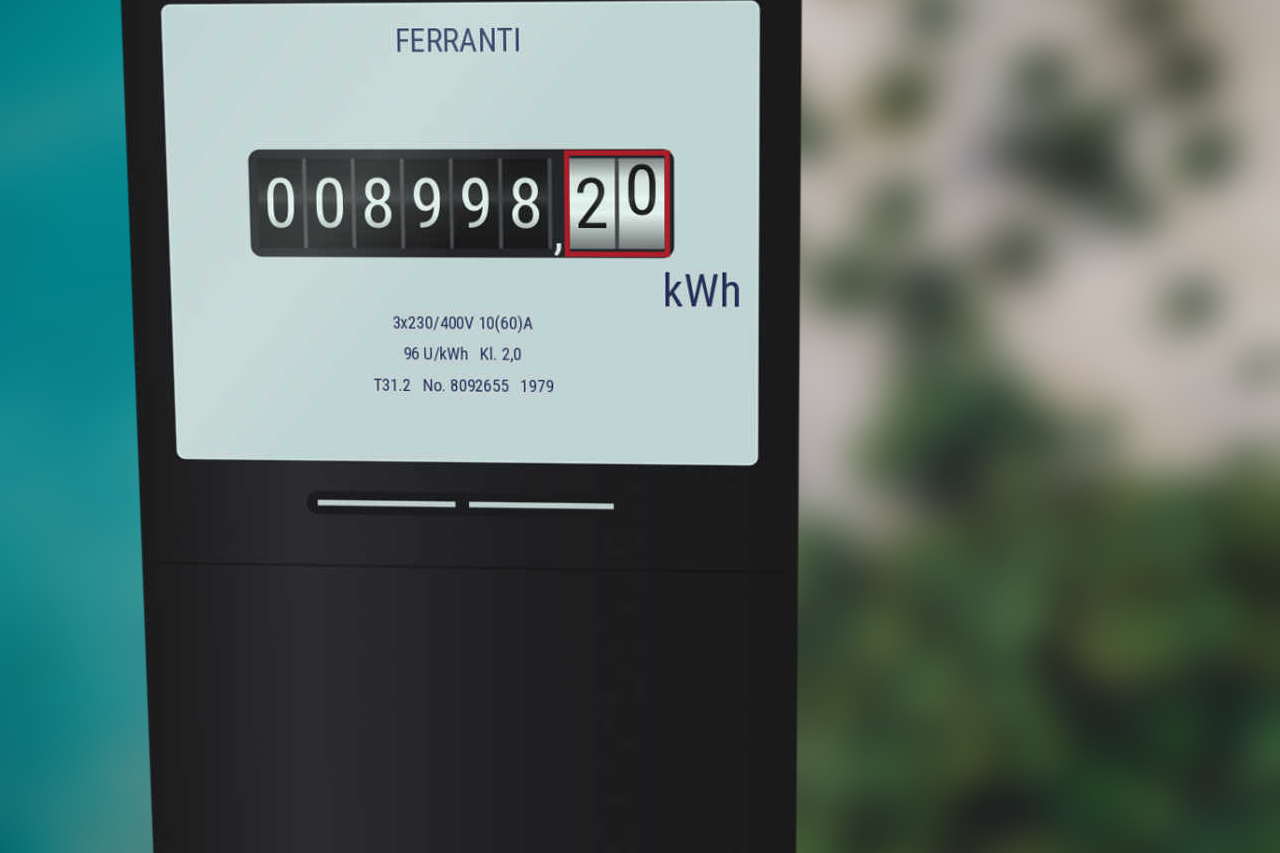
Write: 8998.20 kWh
